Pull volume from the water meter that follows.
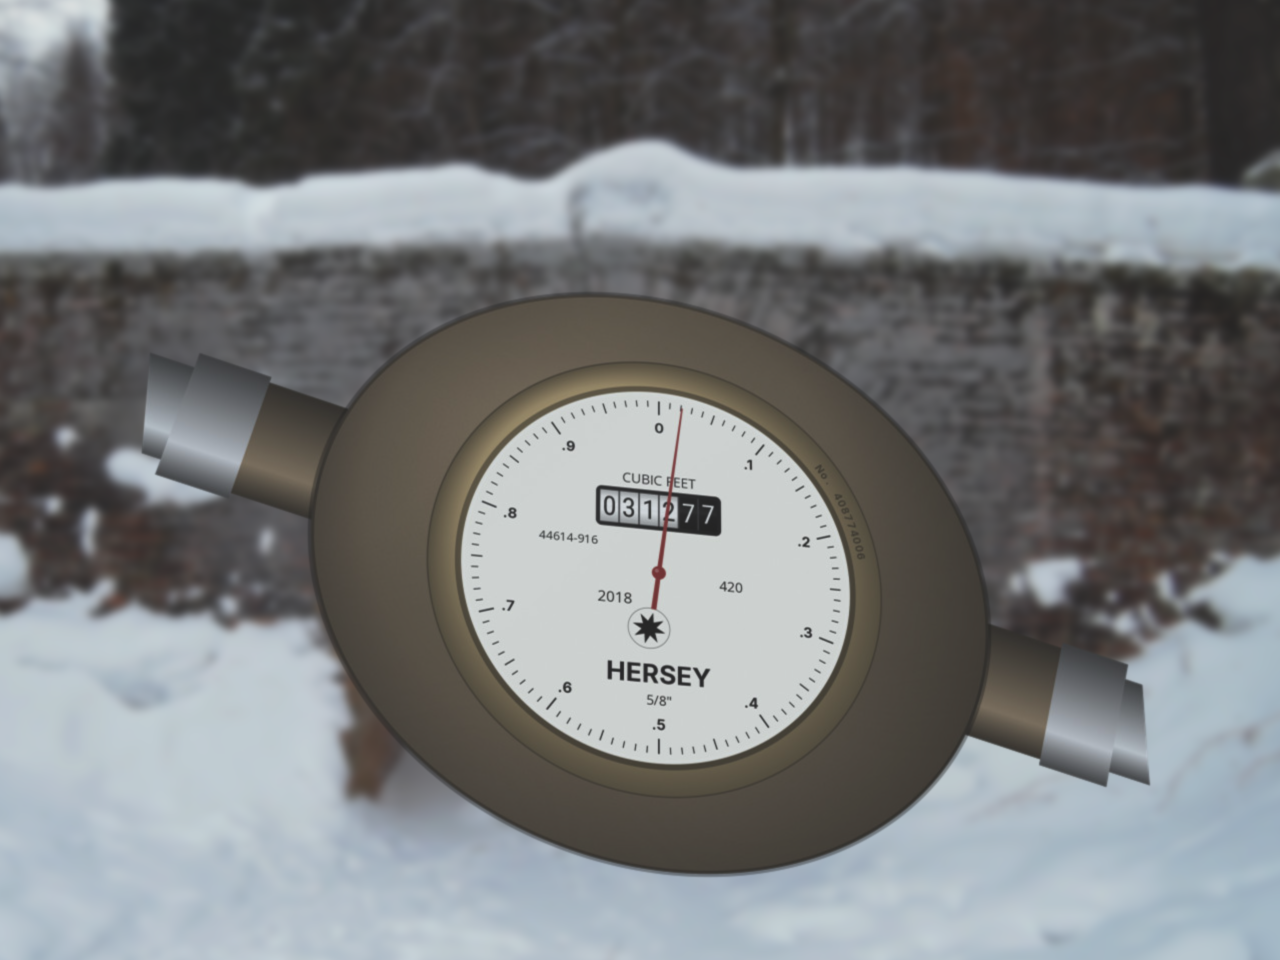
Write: 31277.02 ft³
